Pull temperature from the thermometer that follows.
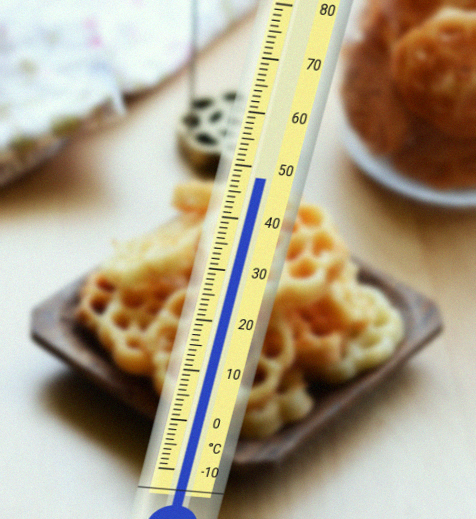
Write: 48 °C
